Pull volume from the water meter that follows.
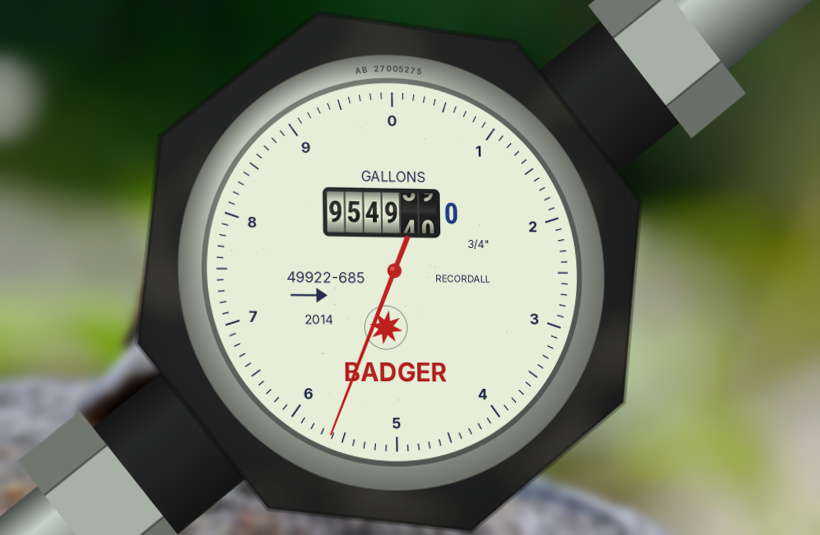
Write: 9549395.6 gal
